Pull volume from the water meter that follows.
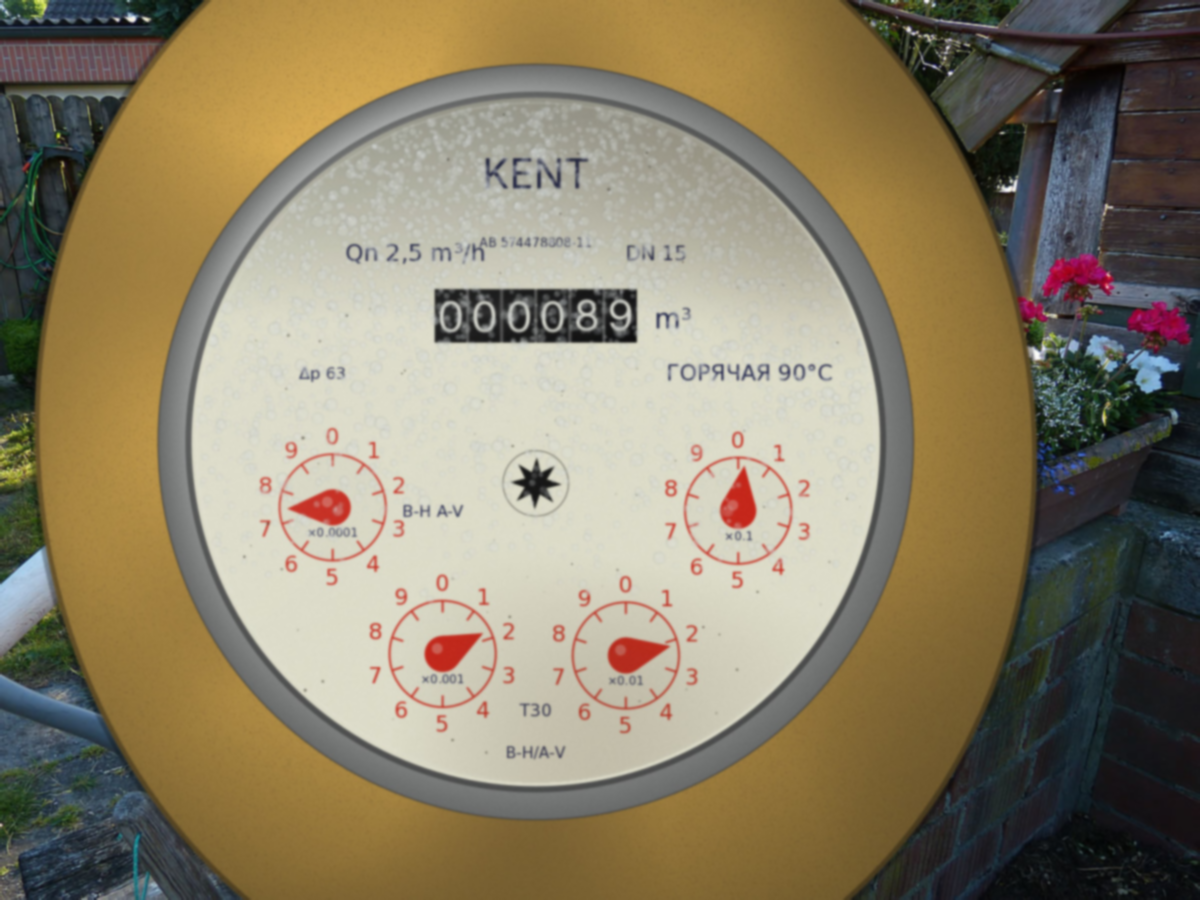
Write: 89.0217 m³
